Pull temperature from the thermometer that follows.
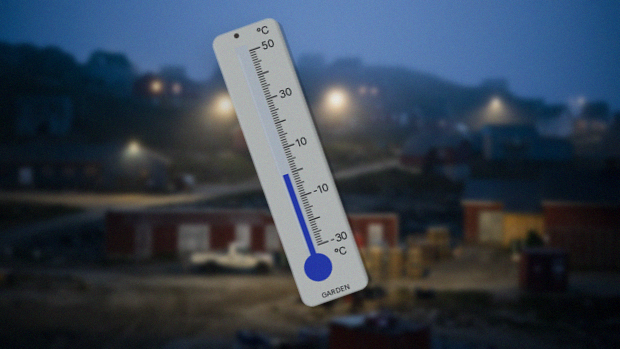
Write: 0 °C
